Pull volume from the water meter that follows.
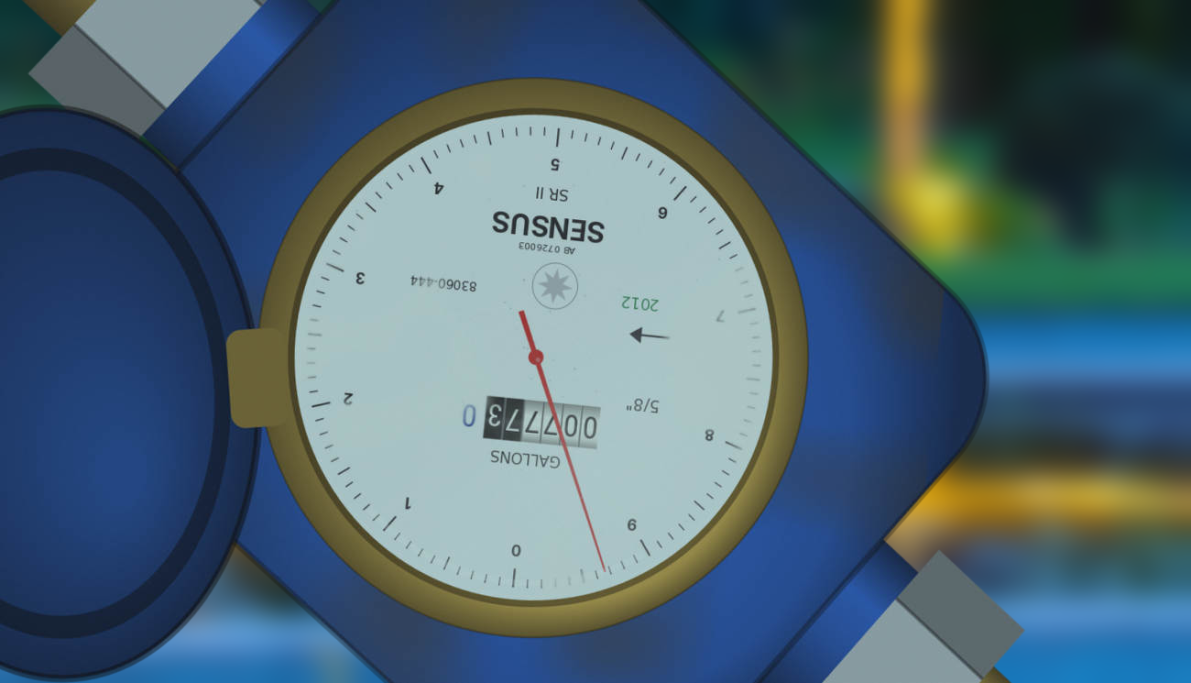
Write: 77729.3 gal
